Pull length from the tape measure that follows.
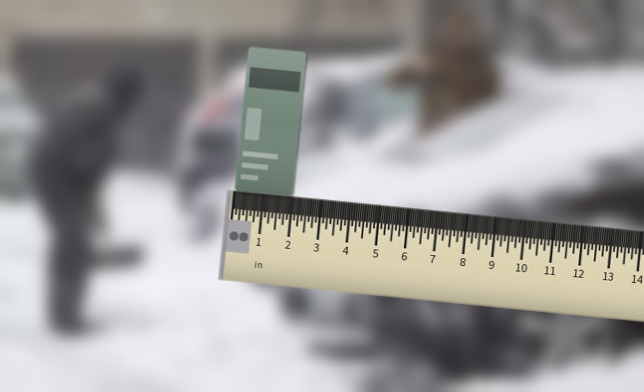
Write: 2 in
